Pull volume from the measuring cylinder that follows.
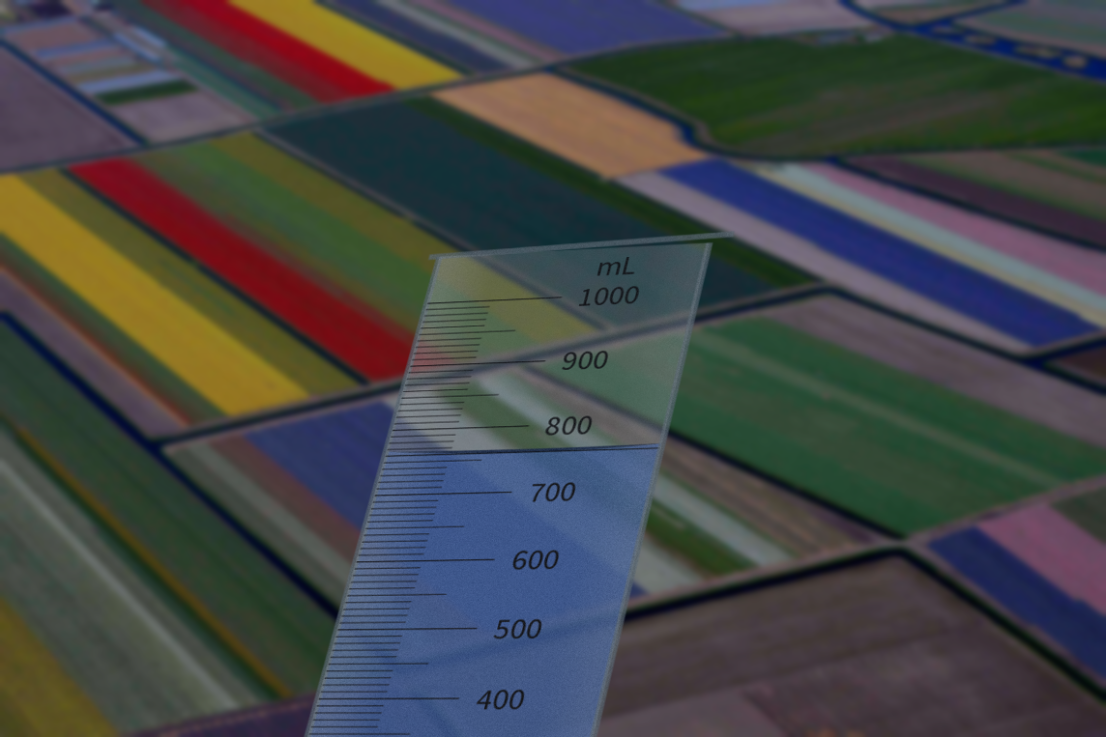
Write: 760 mL
